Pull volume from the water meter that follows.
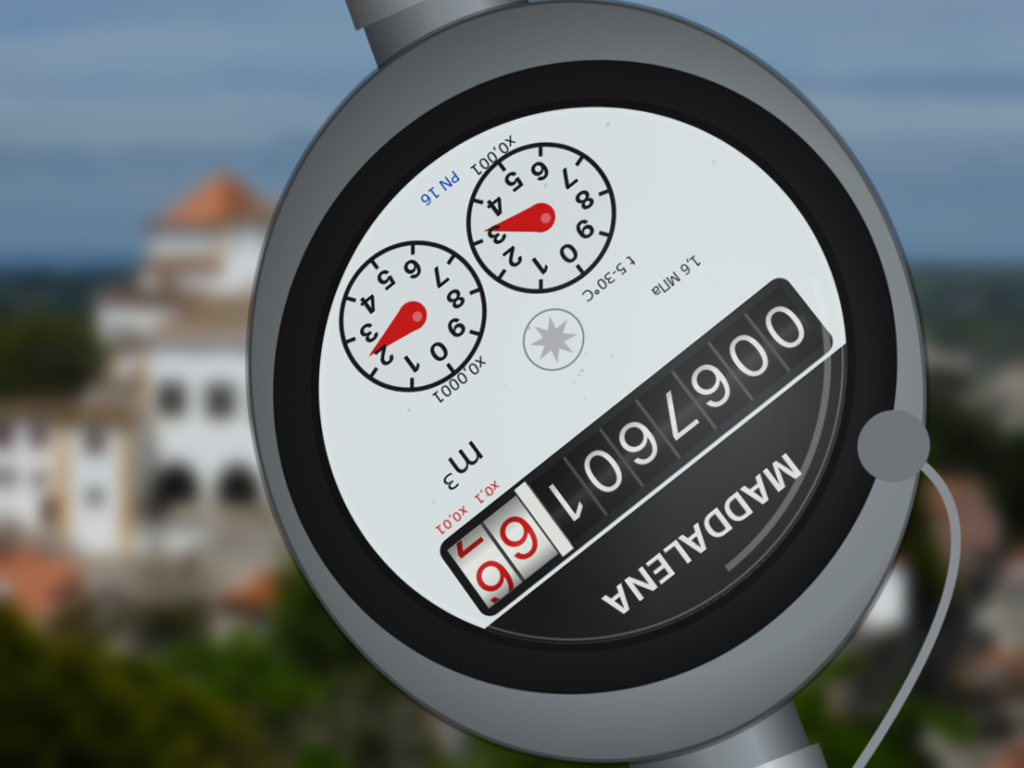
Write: 67601.6632 m³
